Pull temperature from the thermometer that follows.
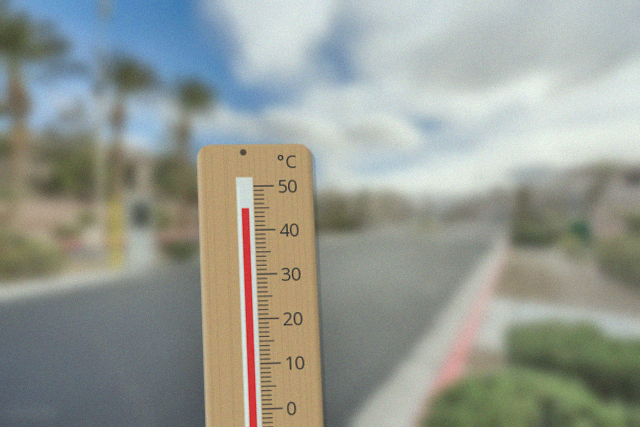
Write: 45 °C
